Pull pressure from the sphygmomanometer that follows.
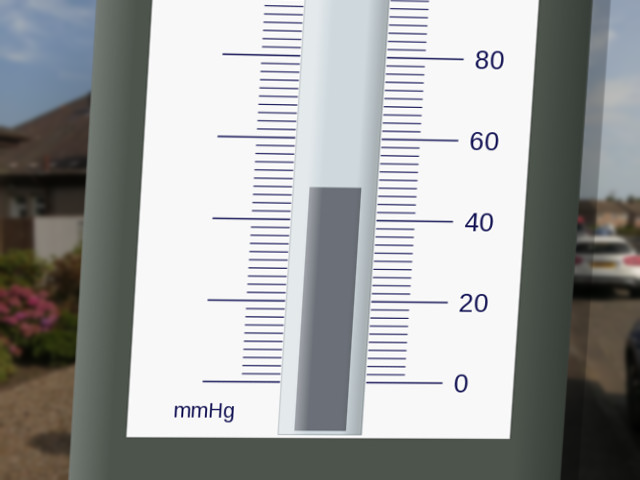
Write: 48 mmHg
